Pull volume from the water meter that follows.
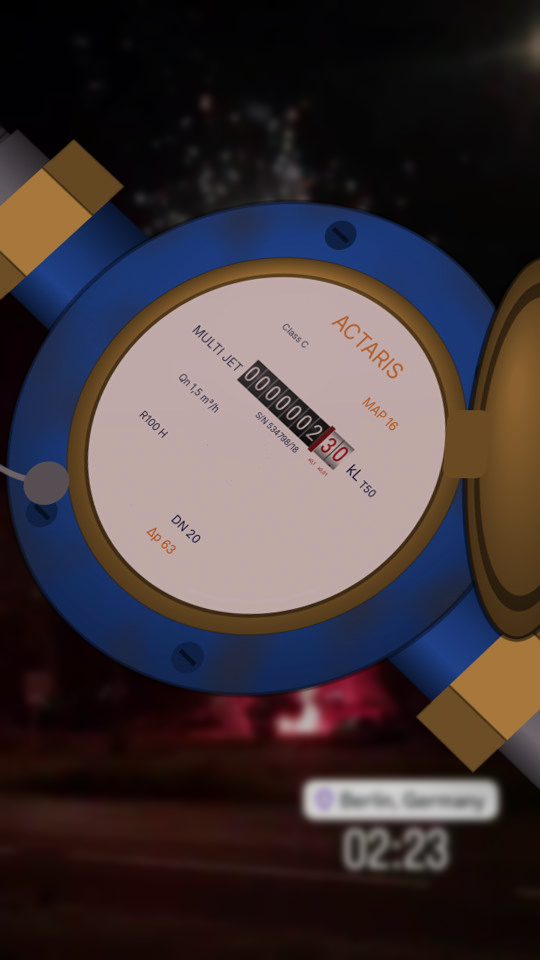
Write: 2.30 kL
